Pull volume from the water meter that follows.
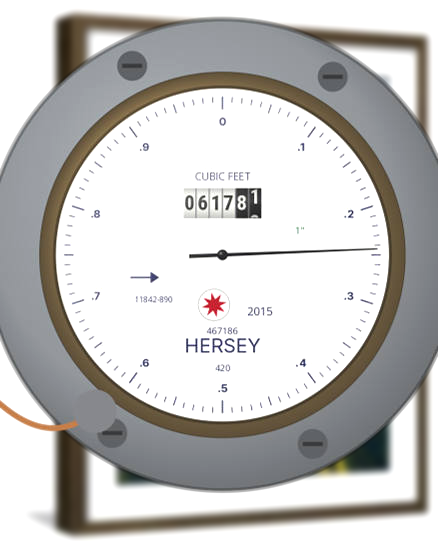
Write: 61781.24 ft³
